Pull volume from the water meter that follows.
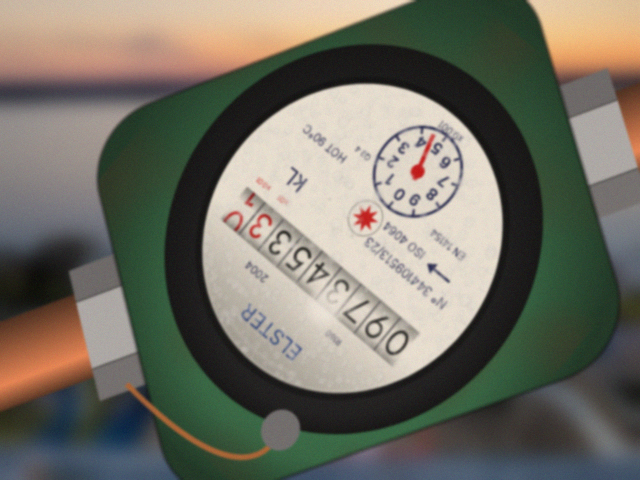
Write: 973453.304 kL
